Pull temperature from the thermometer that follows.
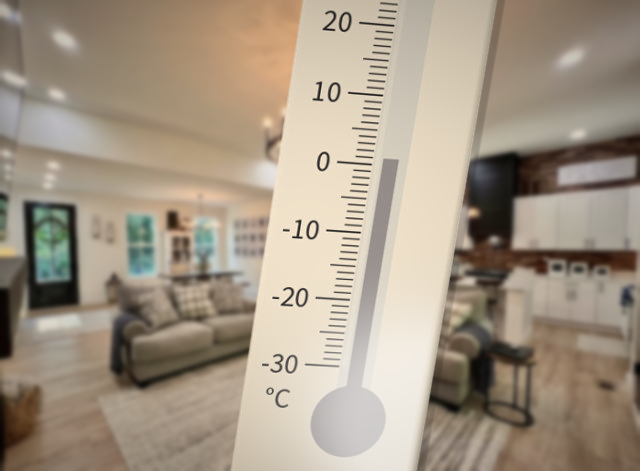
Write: 1 °C
